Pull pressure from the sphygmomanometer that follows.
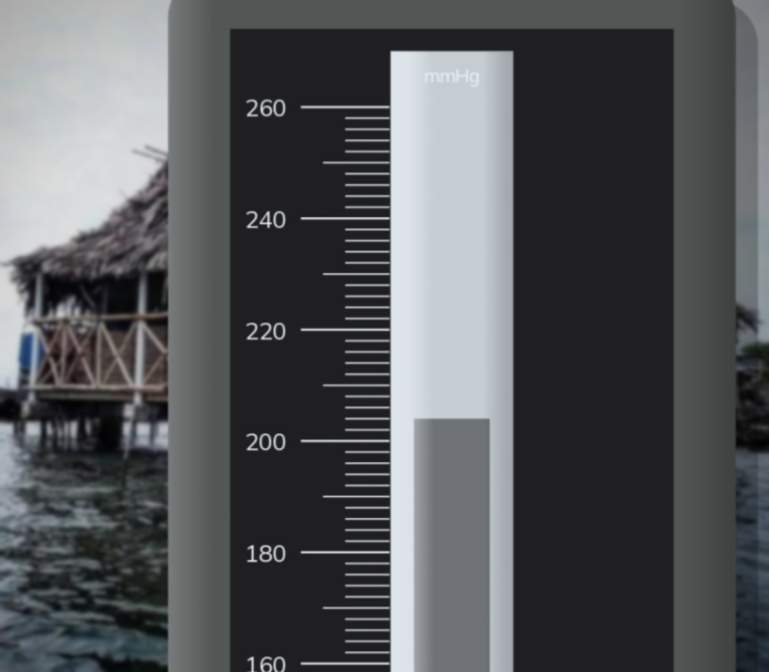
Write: 204 mmHg
